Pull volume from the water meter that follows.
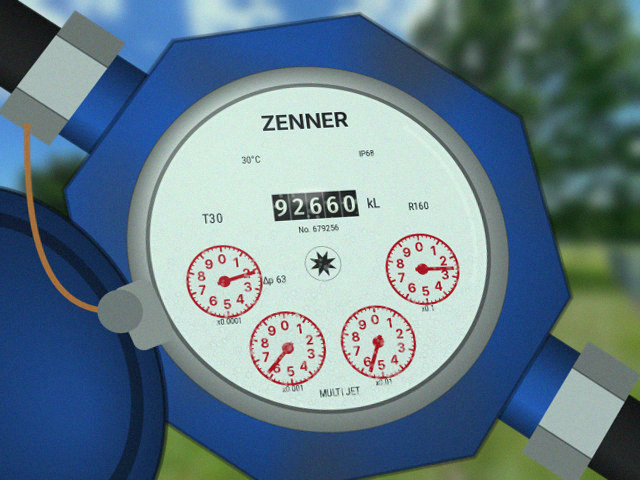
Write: 92660.2562 kL
